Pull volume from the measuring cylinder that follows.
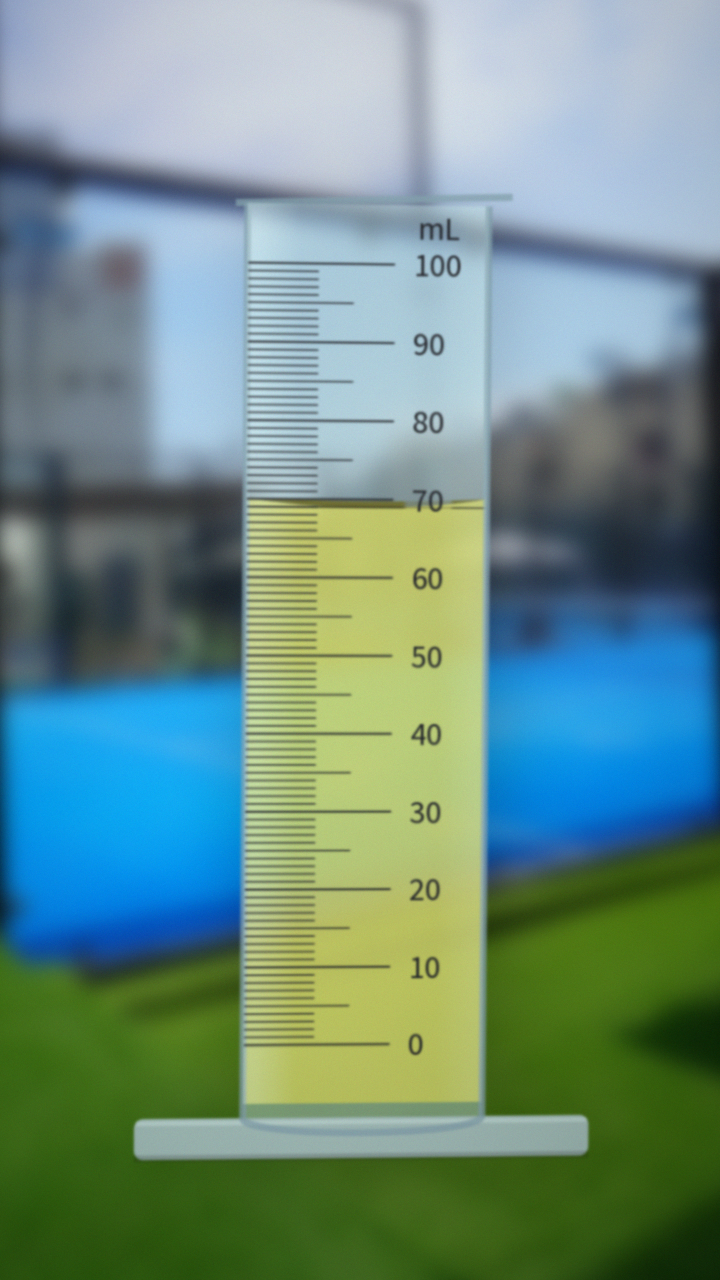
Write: 69 mL
